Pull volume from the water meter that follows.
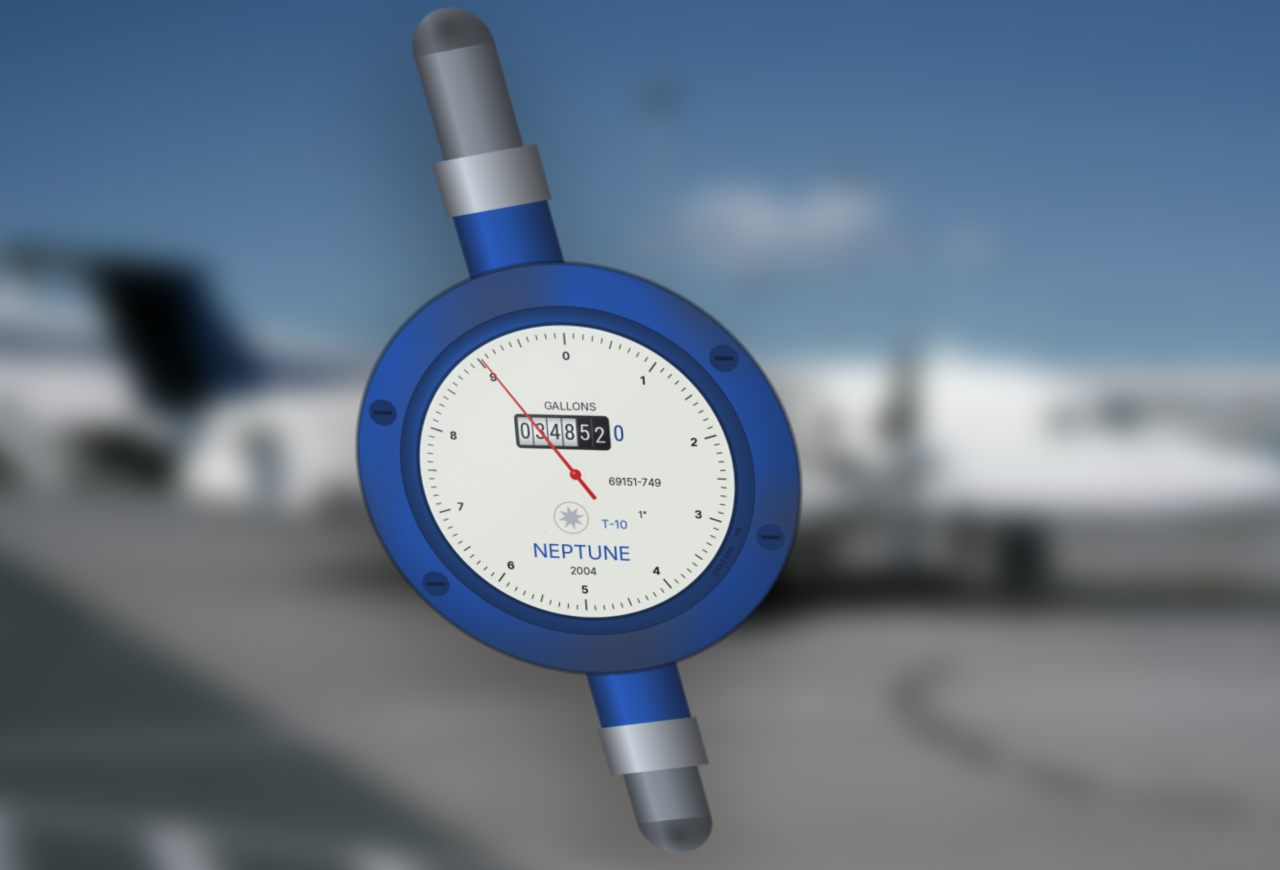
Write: 348519.0 gal
